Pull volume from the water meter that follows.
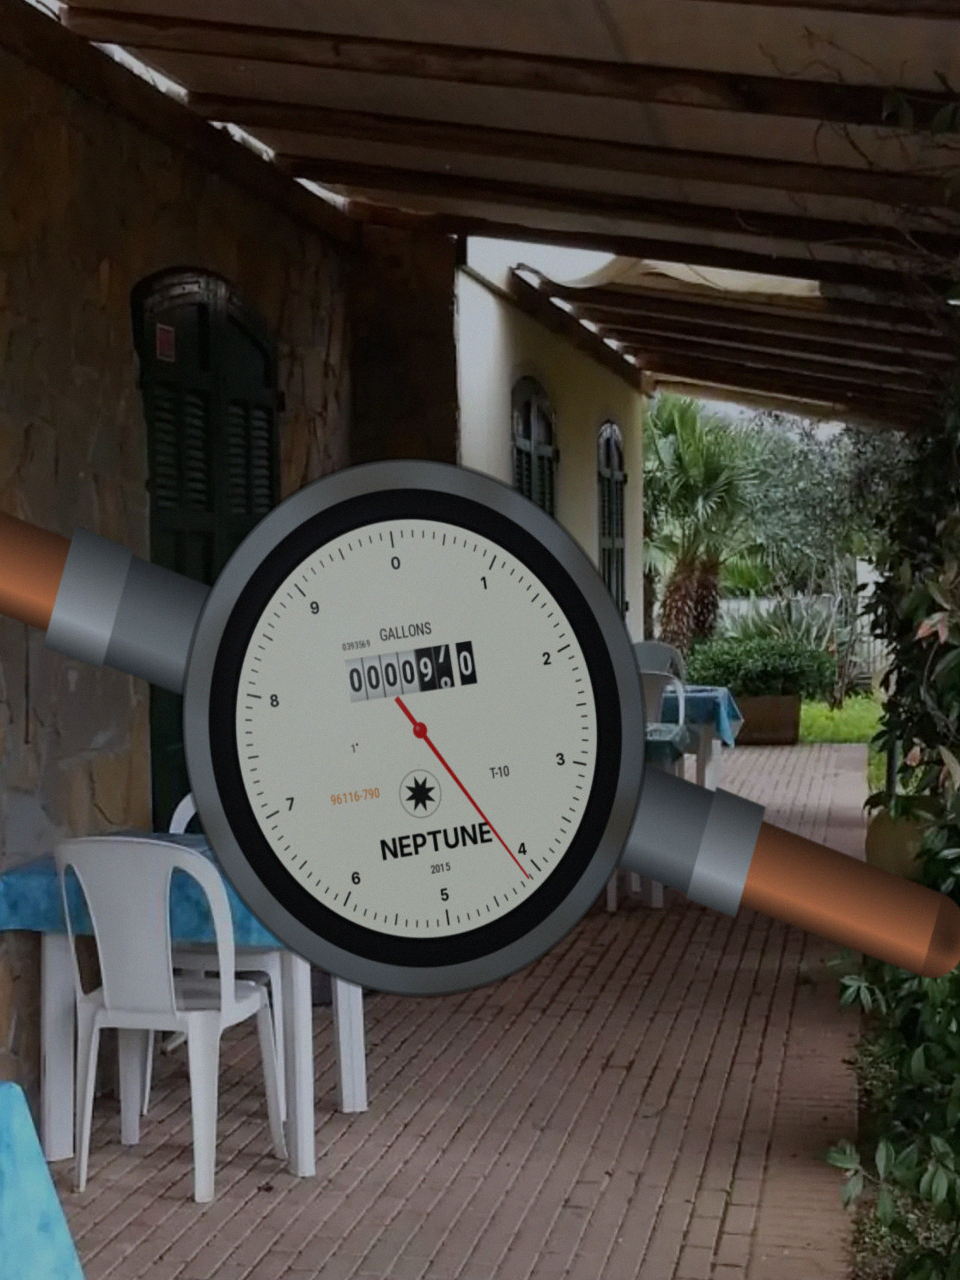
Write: 974.1 gal
